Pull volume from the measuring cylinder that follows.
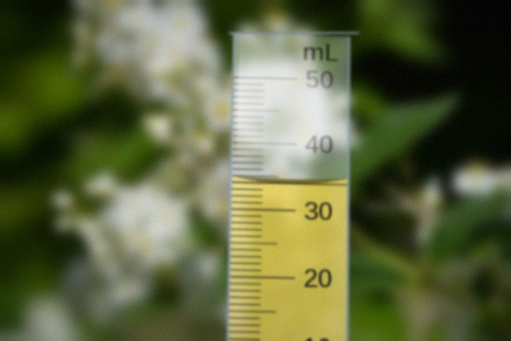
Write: 34 mL
